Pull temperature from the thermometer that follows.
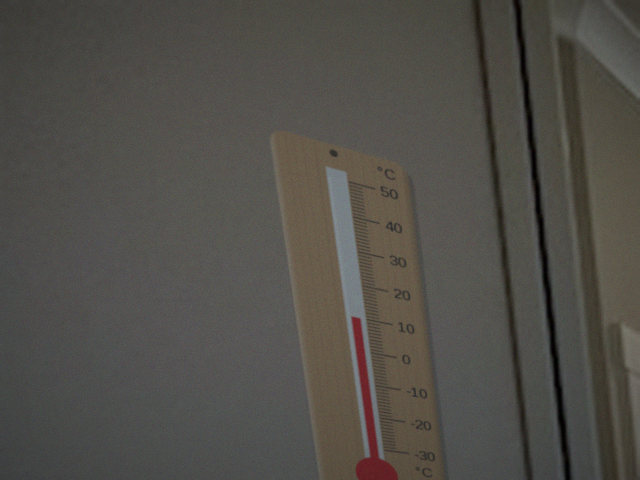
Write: 10 °C
